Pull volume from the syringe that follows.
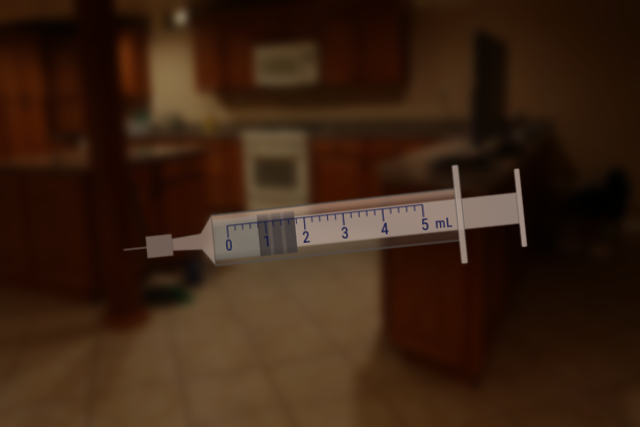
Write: 0.8 mL
